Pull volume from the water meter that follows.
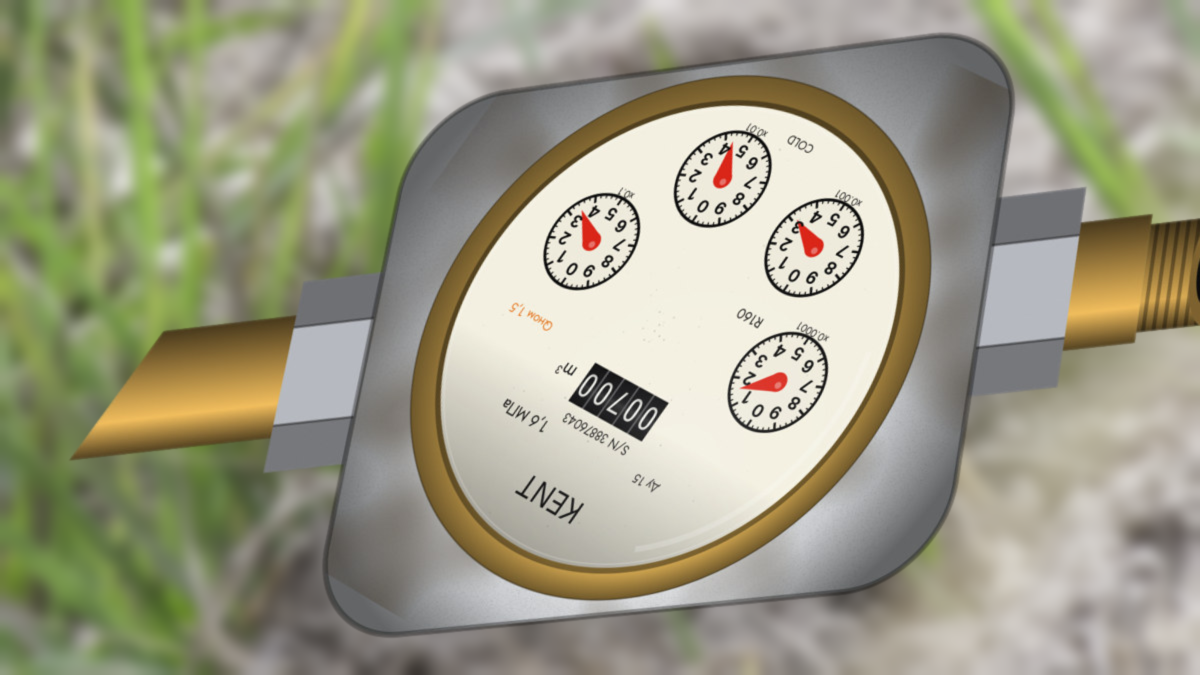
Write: 700.3431 m³
